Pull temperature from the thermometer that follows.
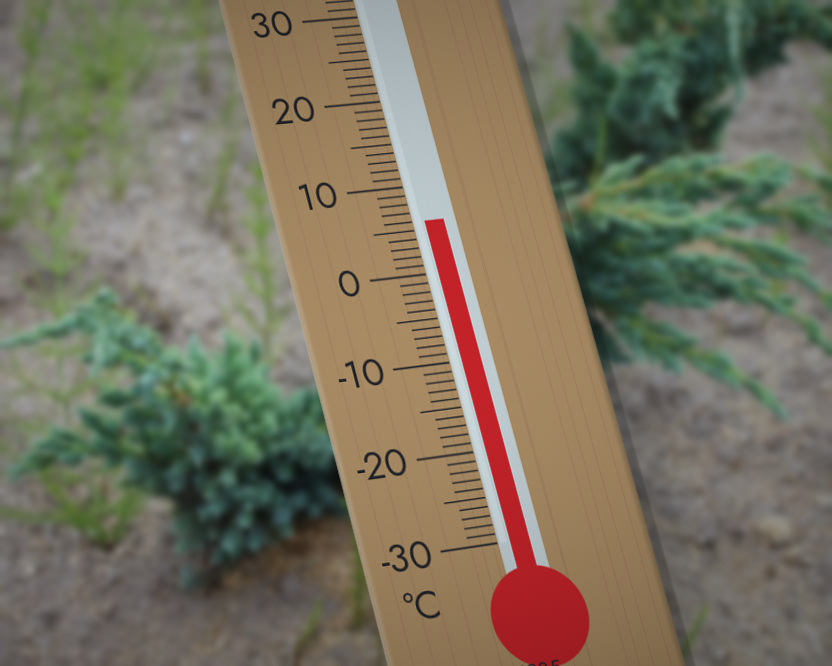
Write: 6 °C
